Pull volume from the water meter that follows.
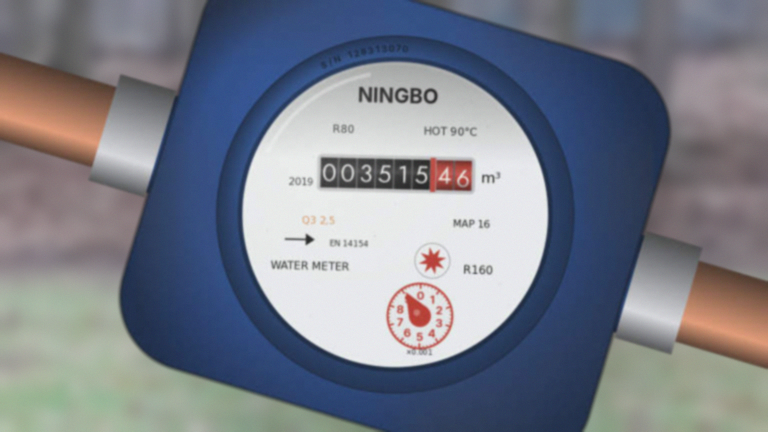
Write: 3515.459 m³
